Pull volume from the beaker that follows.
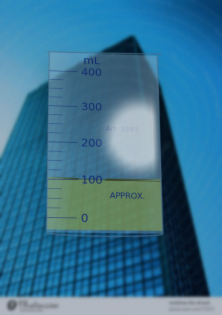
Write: 100 mL
